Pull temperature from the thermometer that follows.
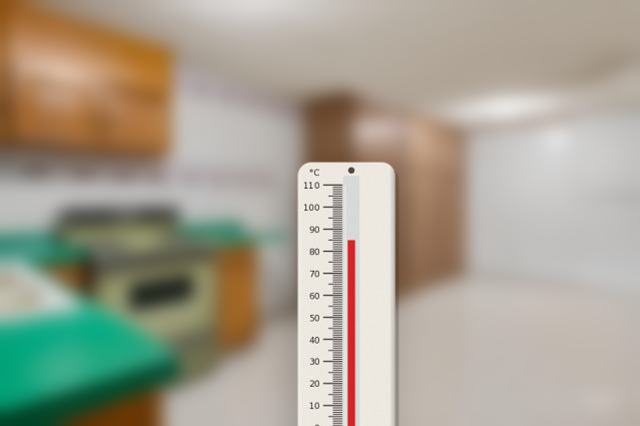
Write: 85 °C
